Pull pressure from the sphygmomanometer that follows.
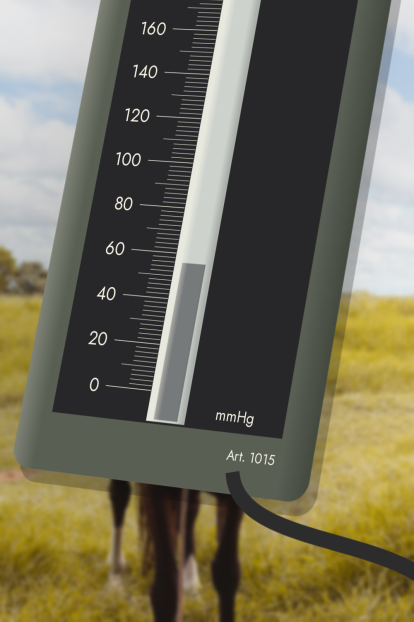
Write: 56 mmHg
